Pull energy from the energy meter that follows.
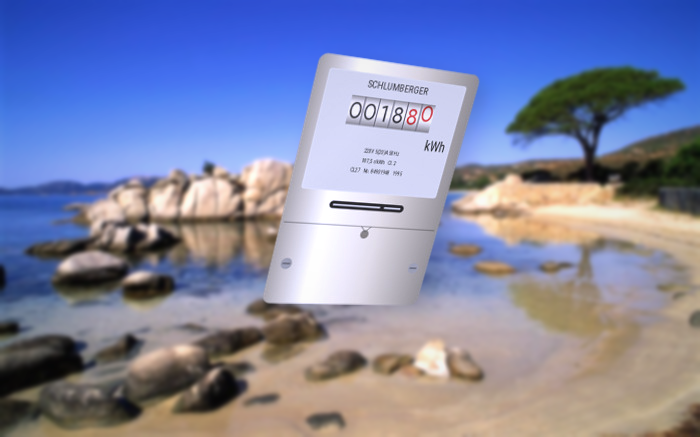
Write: 18.80 kWh
